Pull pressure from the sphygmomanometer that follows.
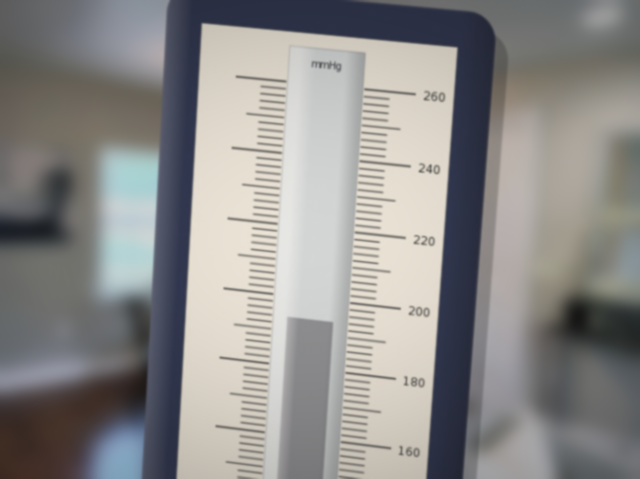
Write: 194 mmHg
